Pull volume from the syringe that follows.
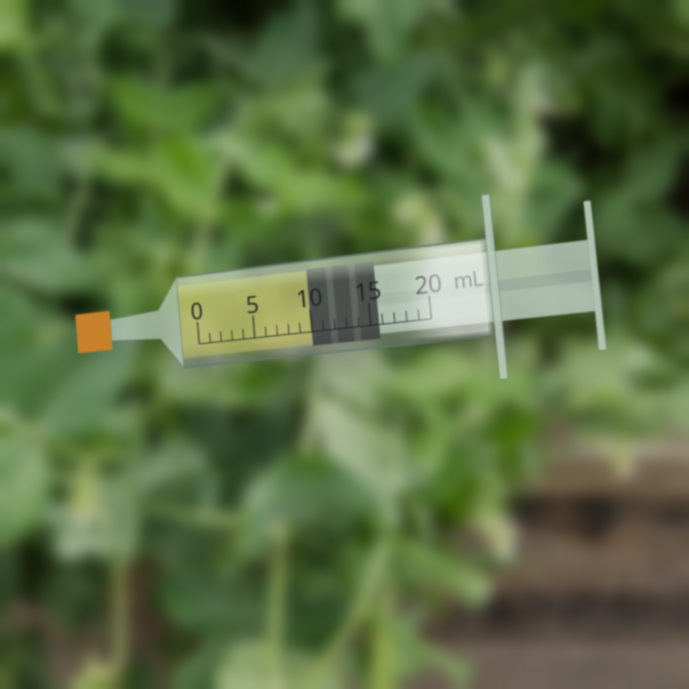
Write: 10 mL
